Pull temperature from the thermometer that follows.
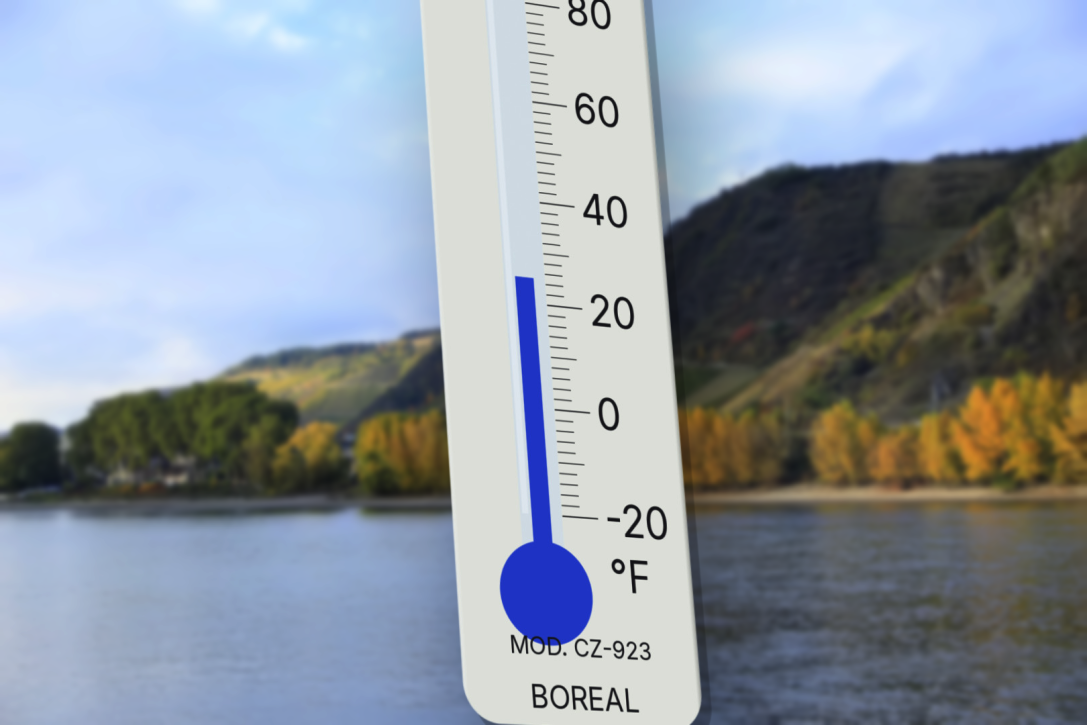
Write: 25 °F
